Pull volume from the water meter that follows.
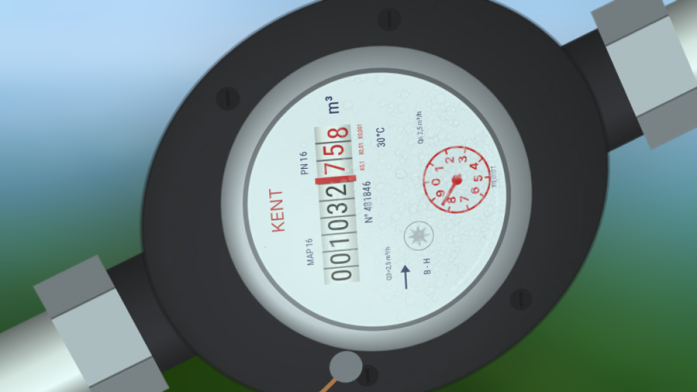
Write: 1032.7578 m³
